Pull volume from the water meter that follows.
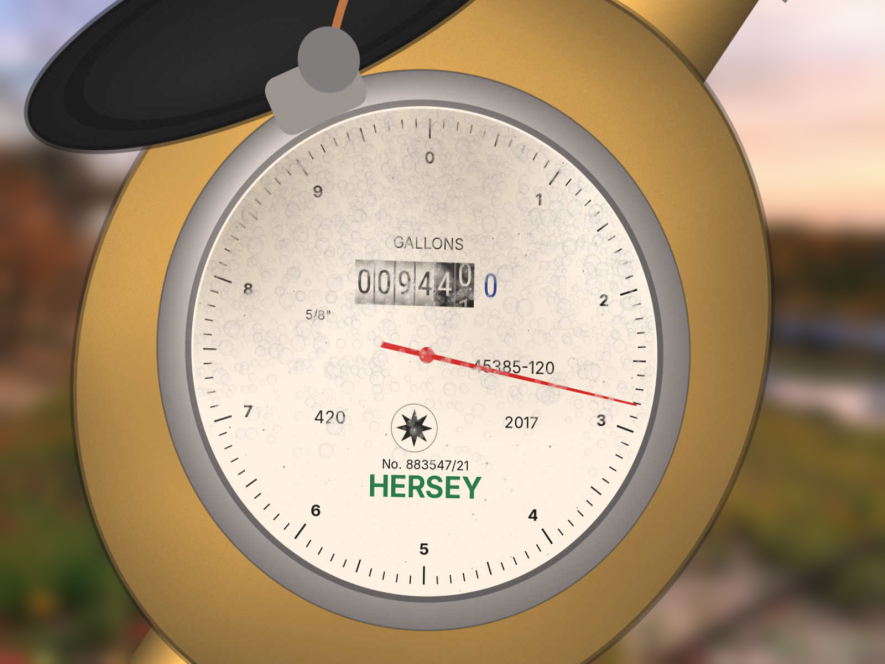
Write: 94402.8 gal
